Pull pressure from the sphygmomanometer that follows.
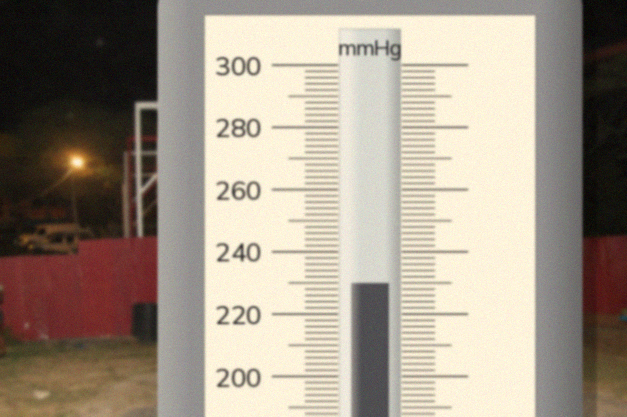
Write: 230 mmHg
